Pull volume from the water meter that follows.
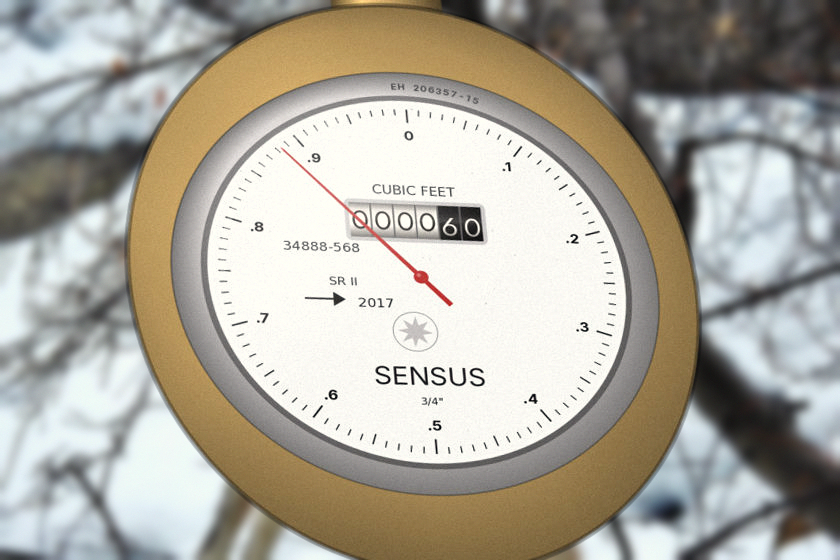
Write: 59.88 ft³
